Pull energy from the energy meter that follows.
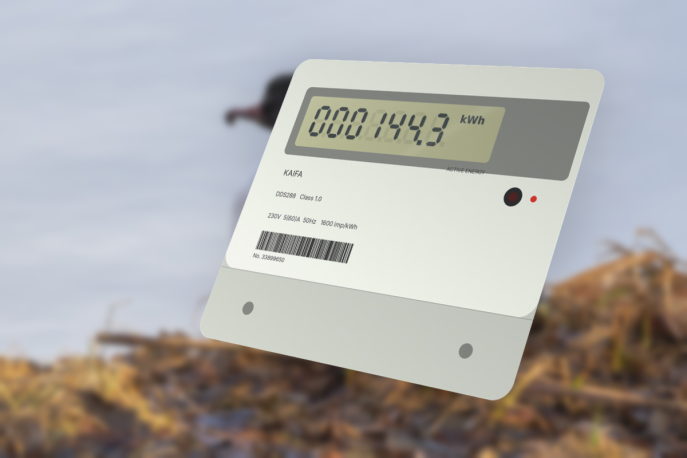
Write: 144.3 kWh
